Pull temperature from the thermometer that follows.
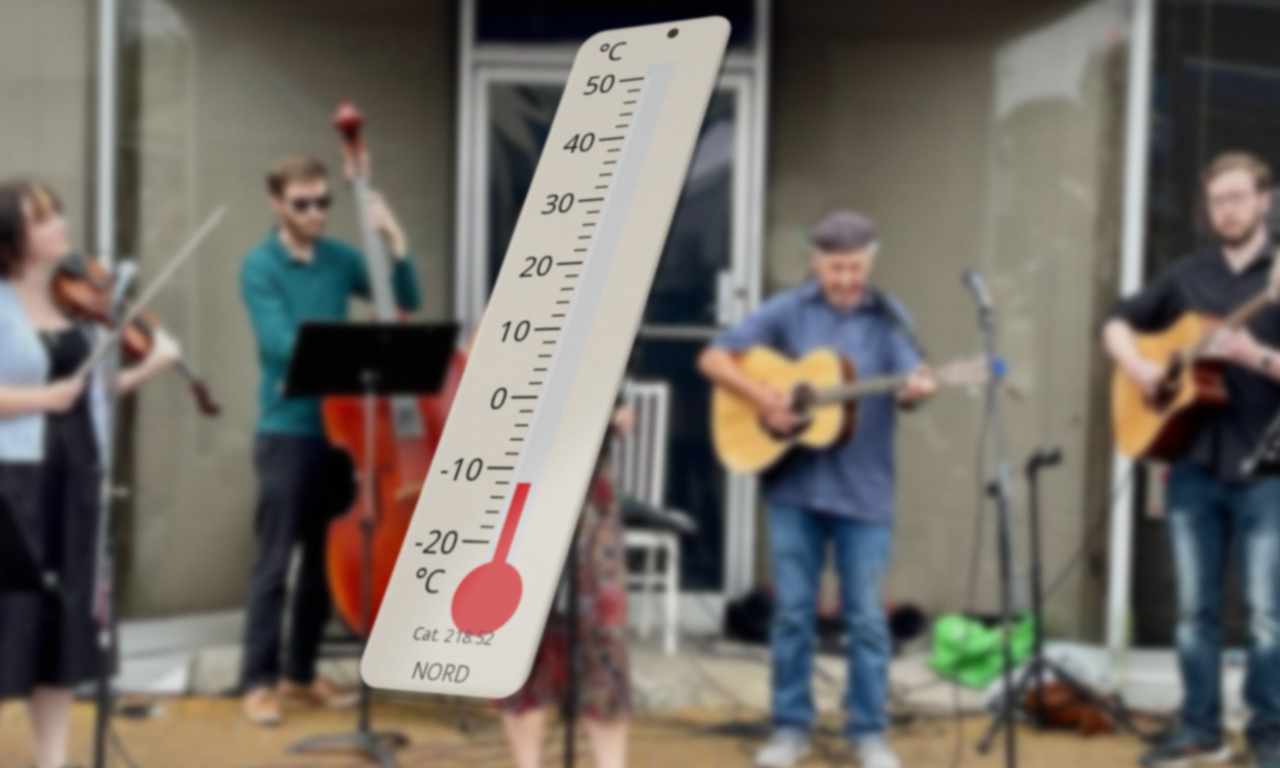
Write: -12 °C
